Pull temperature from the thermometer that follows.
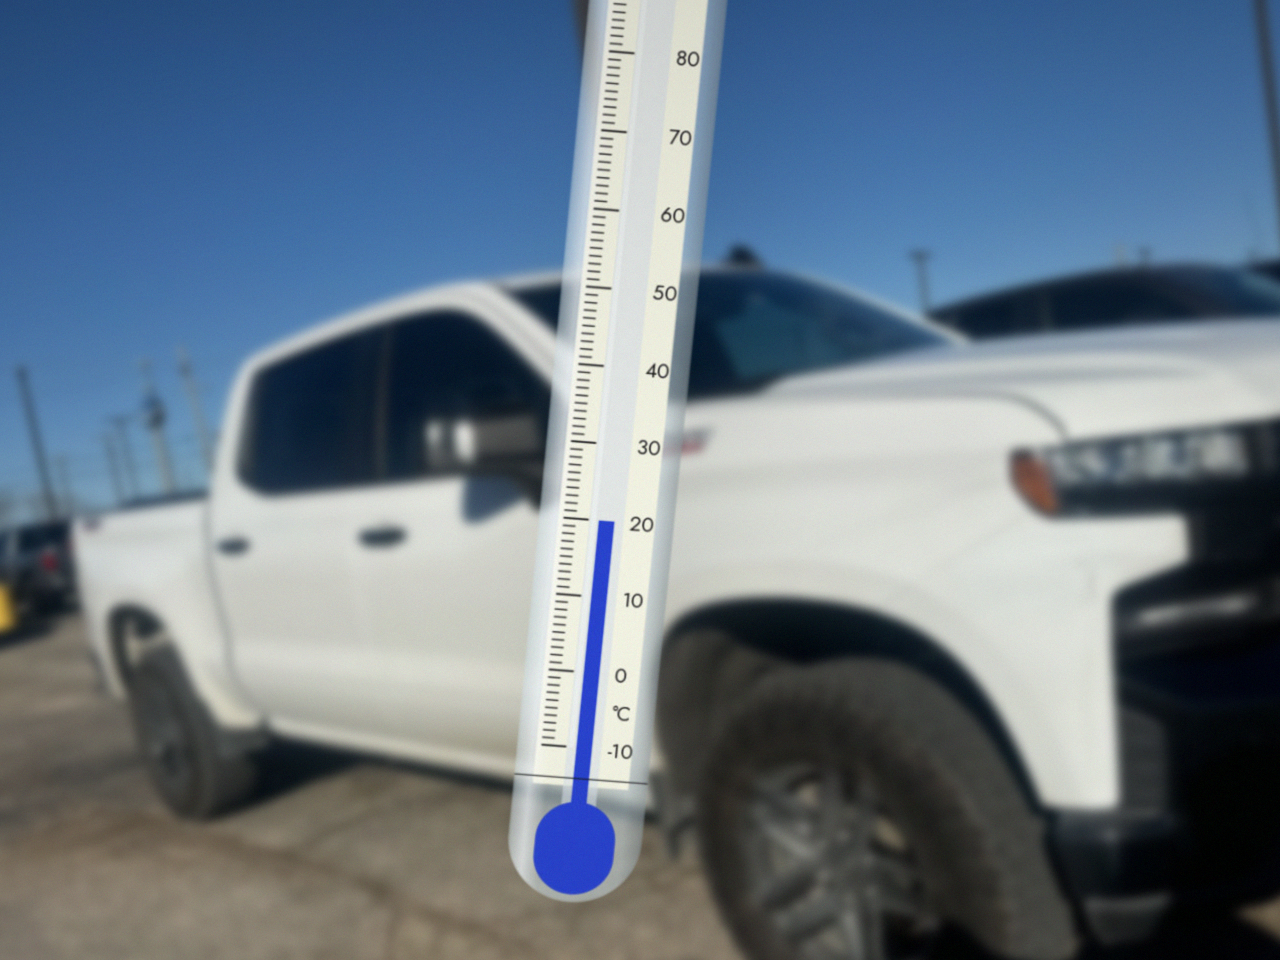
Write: 20 °C
